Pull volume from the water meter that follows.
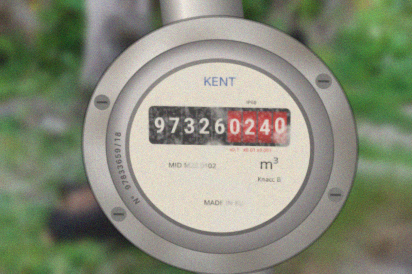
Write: 97326.0240 m³
